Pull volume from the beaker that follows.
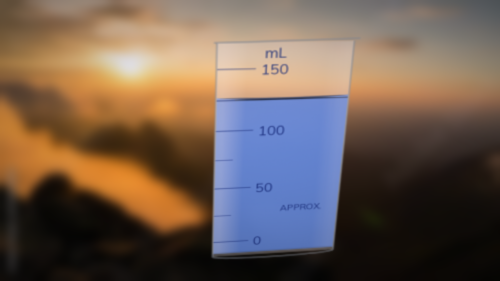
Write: 125 mL
